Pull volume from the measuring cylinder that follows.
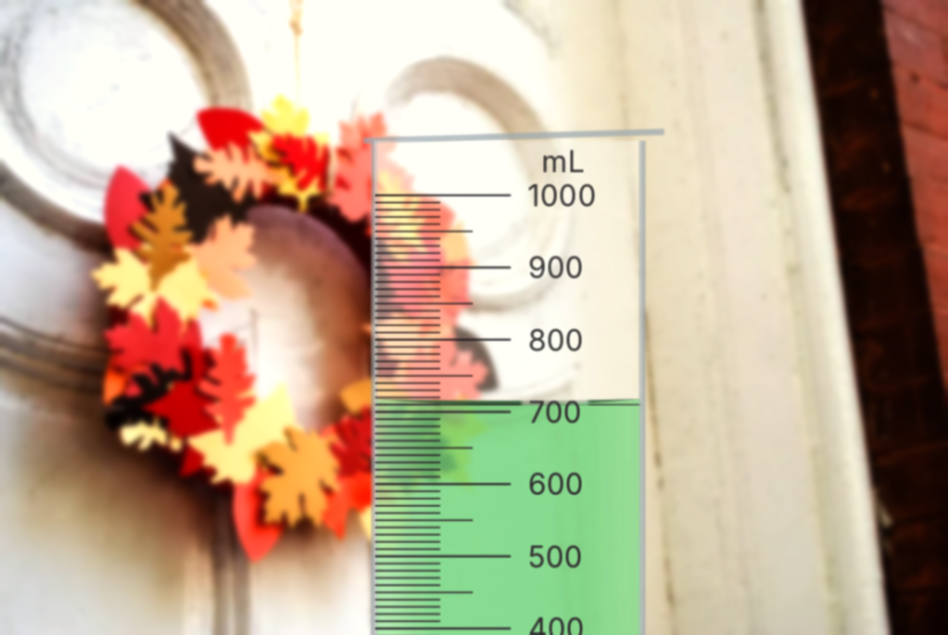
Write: 710 mL
